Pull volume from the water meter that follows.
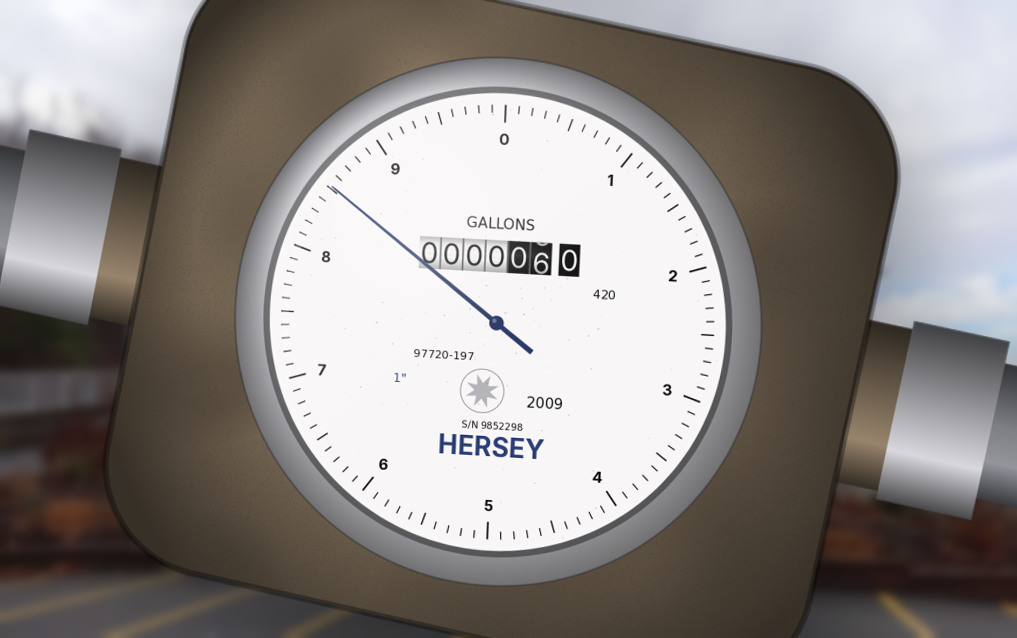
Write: 58.5 gal
